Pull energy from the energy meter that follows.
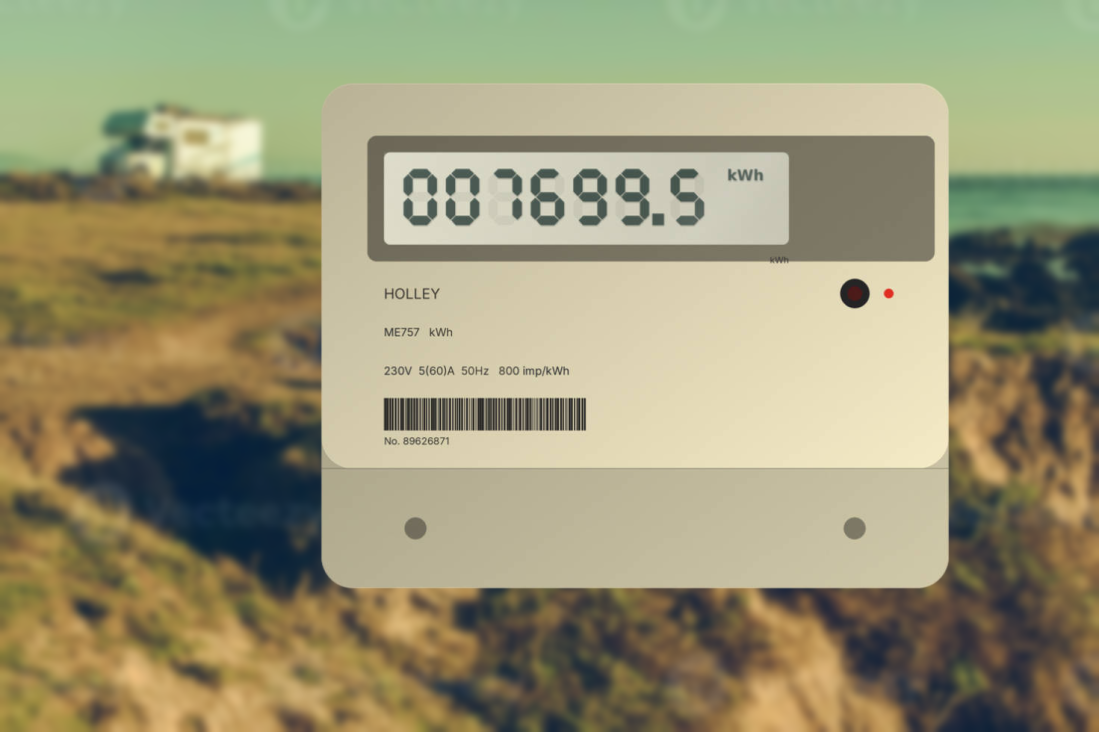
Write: 7699.5 kWh
